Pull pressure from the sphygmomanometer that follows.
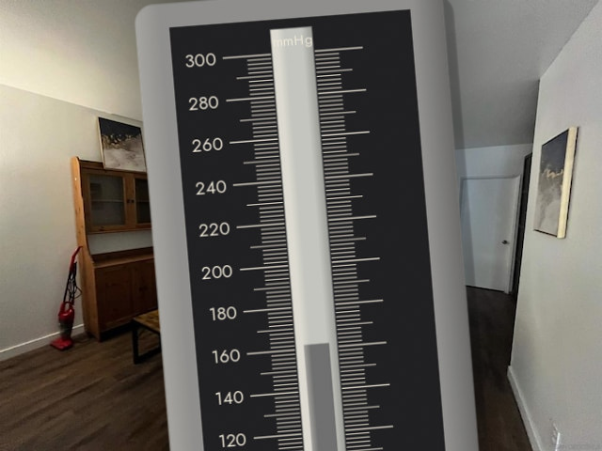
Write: 162 mmHg
